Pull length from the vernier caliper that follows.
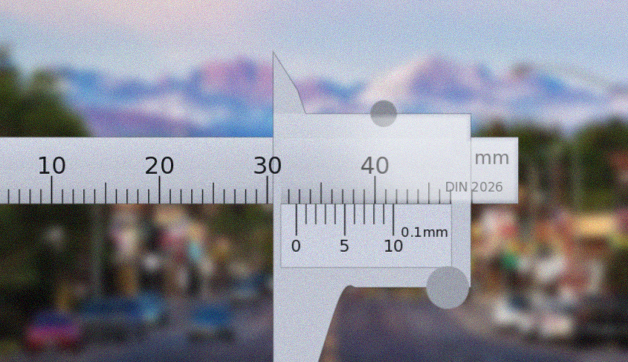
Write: 32.7 mm
